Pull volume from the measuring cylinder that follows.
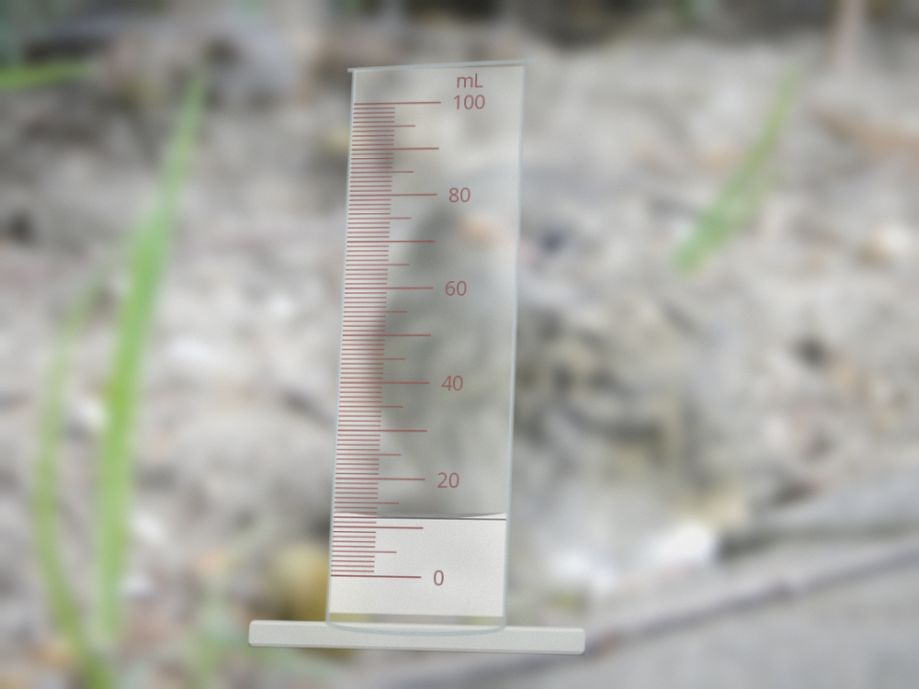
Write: 12 mL
